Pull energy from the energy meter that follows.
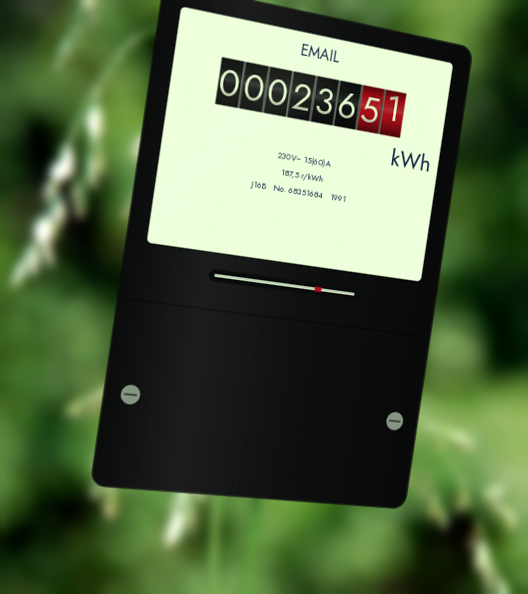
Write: 236.51 kWh
